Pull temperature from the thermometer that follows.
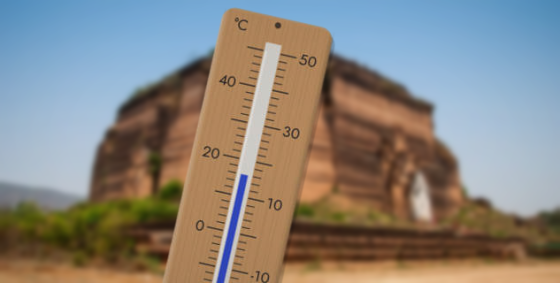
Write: 16 °C
